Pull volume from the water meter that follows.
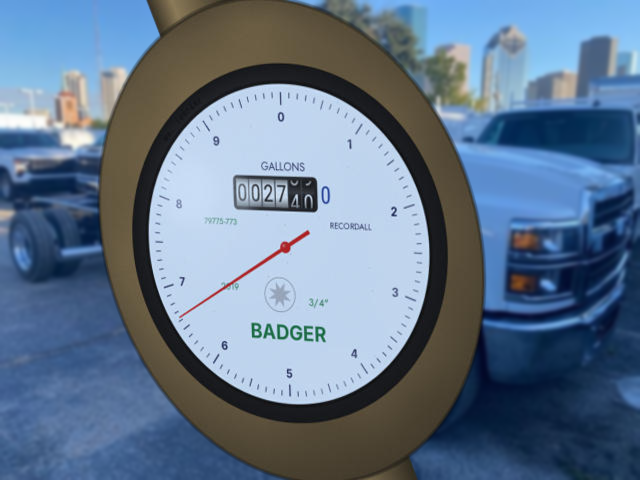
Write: 27396.6 gal
